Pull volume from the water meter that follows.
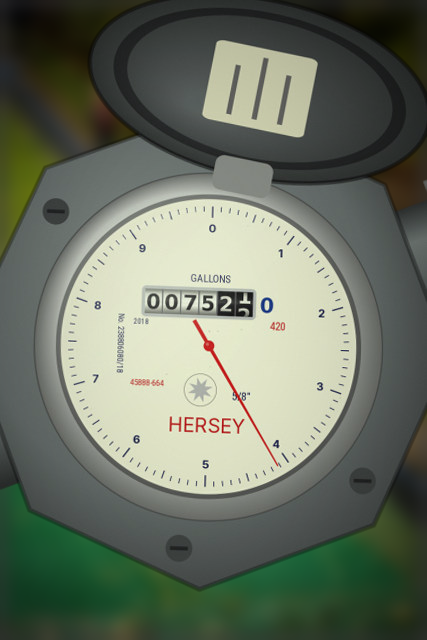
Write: 75214.1 gal
